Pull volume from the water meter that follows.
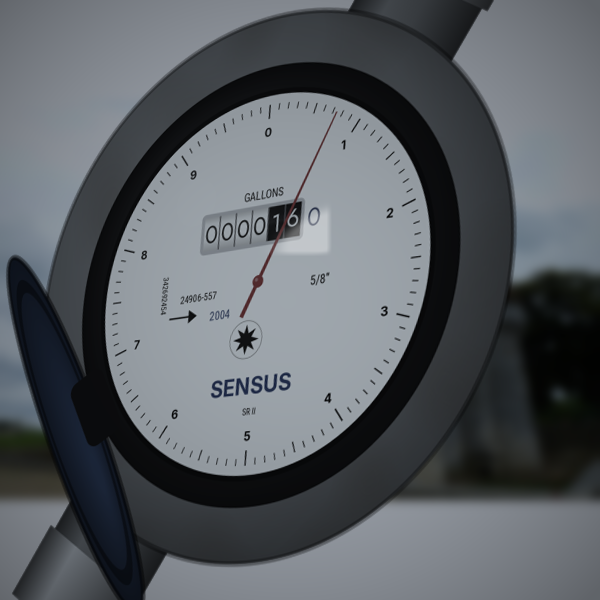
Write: 160.7 gal
